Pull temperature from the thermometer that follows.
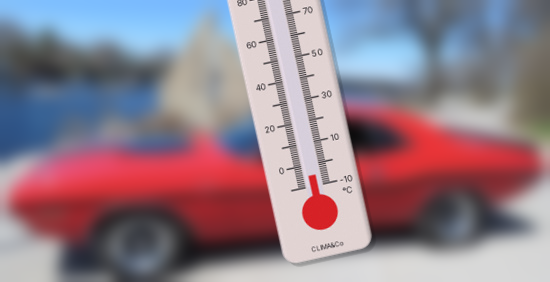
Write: -5 °C
